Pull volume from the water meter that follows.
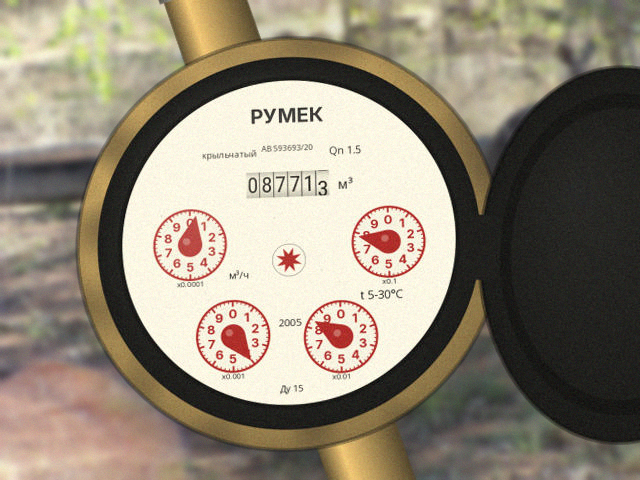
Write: 87712.7840 m³
